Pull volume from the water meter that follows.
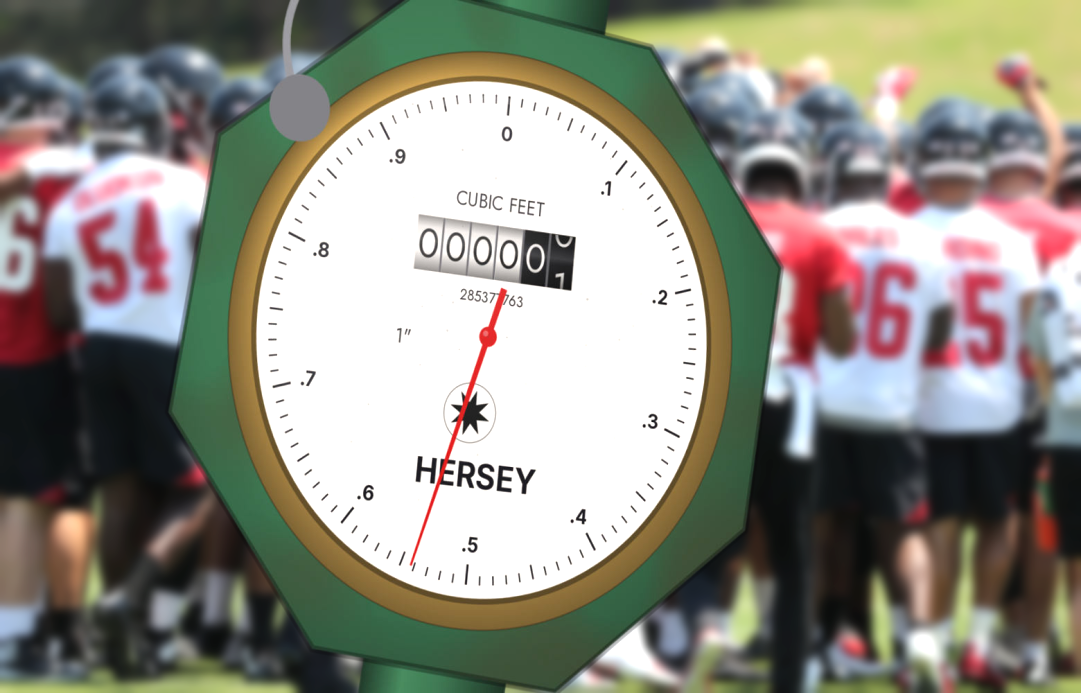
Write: 0.54 ft³
